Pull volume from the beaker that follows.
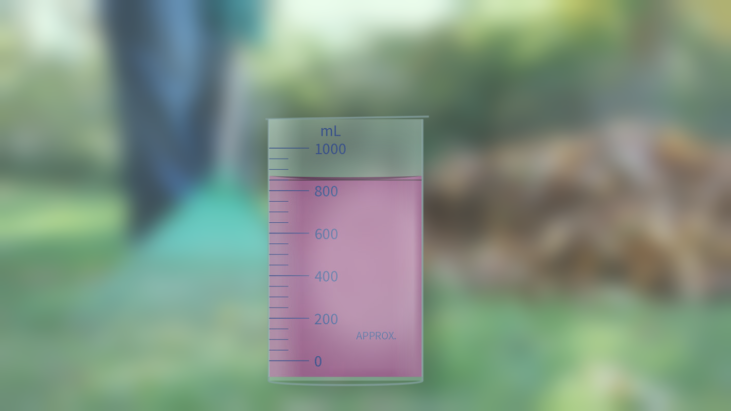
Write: 850 mL
